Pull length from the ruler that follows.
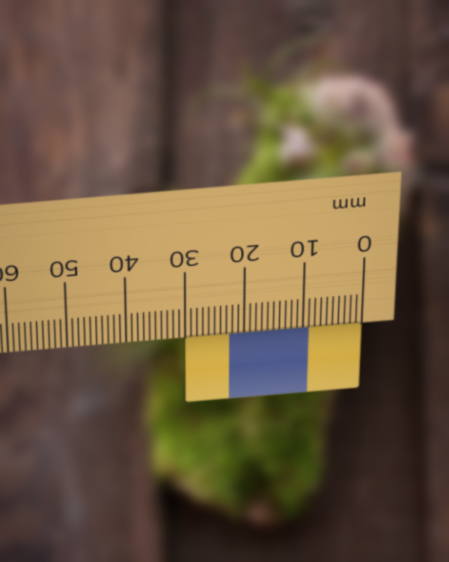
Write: 30 mm
